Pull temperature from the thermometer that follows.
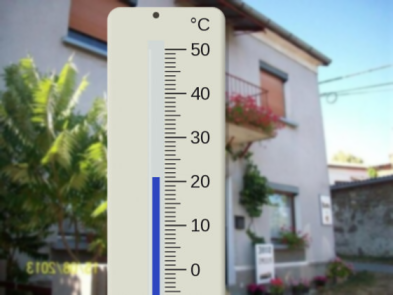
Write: 21 °C
